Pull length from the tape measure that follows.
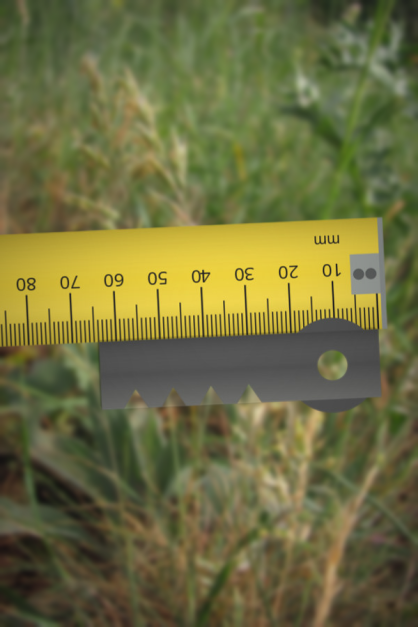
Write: 64 mm
